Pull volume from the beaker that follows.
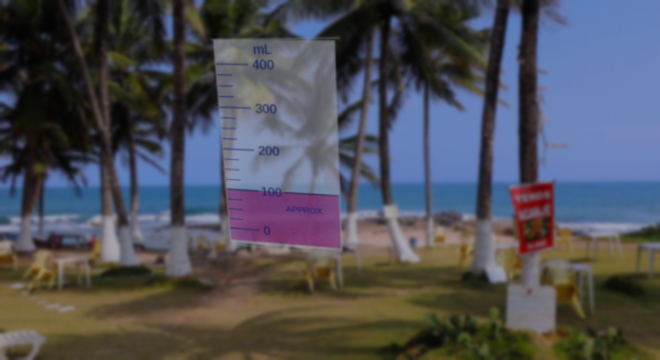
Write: 100 mL
